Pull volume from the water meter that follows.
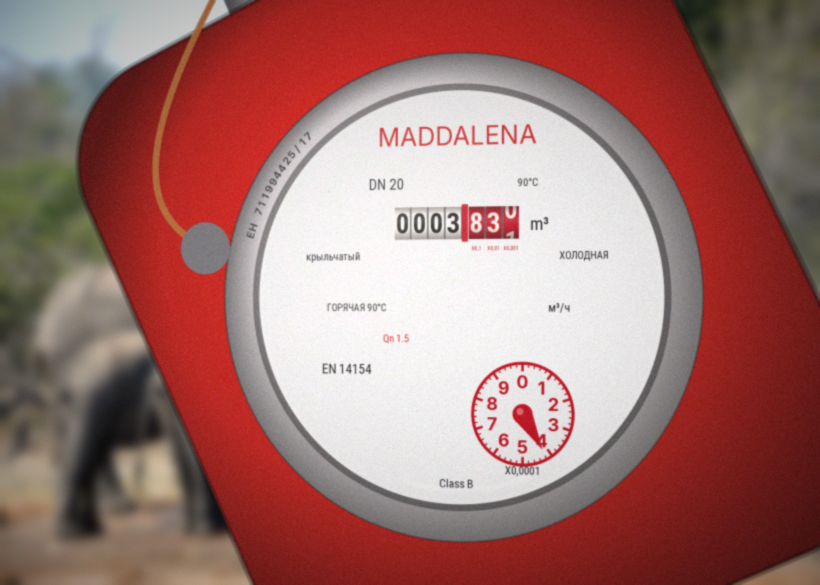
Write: 3.8304 m³
